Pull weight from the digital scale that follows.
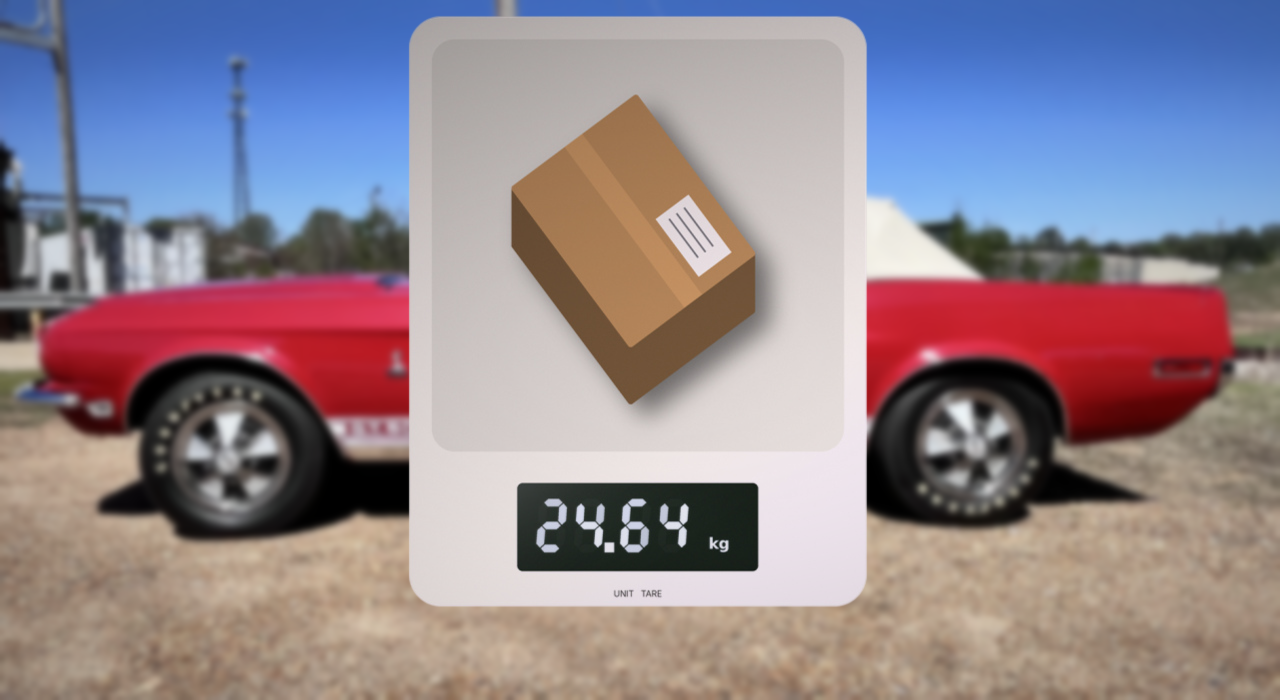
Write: 24.64 kg
